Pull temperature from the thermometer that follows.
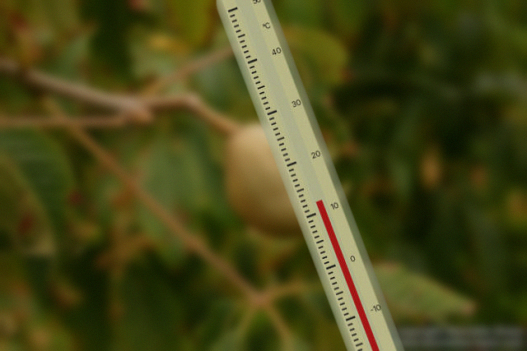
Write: 12 °C
